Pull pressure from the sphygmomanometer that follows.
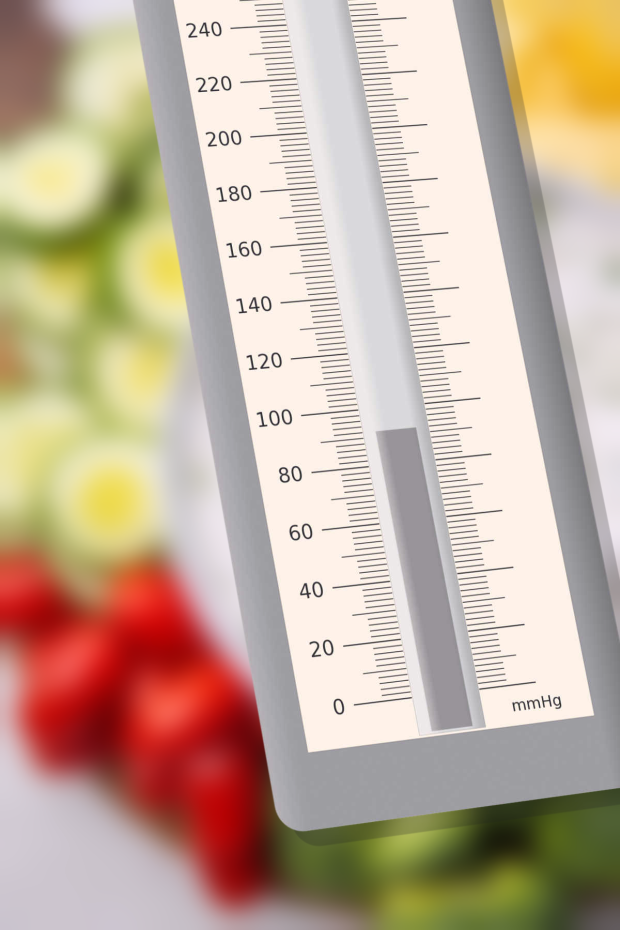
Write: 92 mmHg
